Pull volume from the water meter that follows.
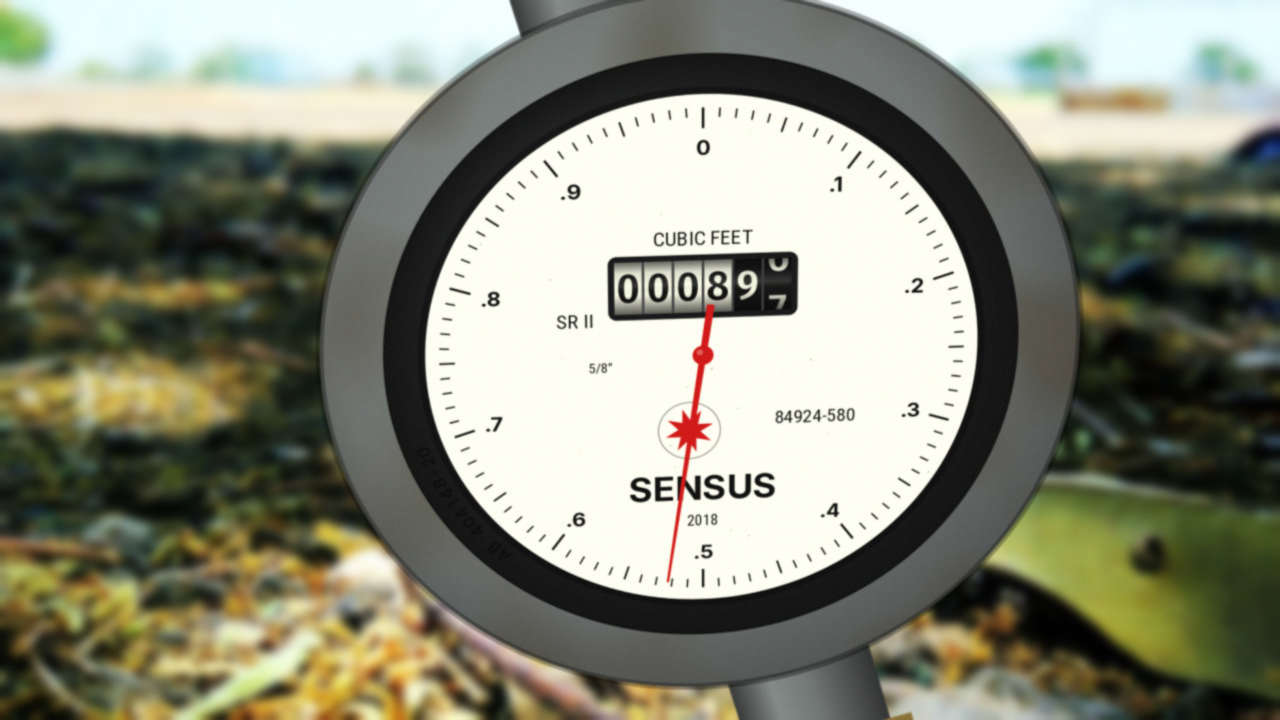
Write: 896.52 ft³
